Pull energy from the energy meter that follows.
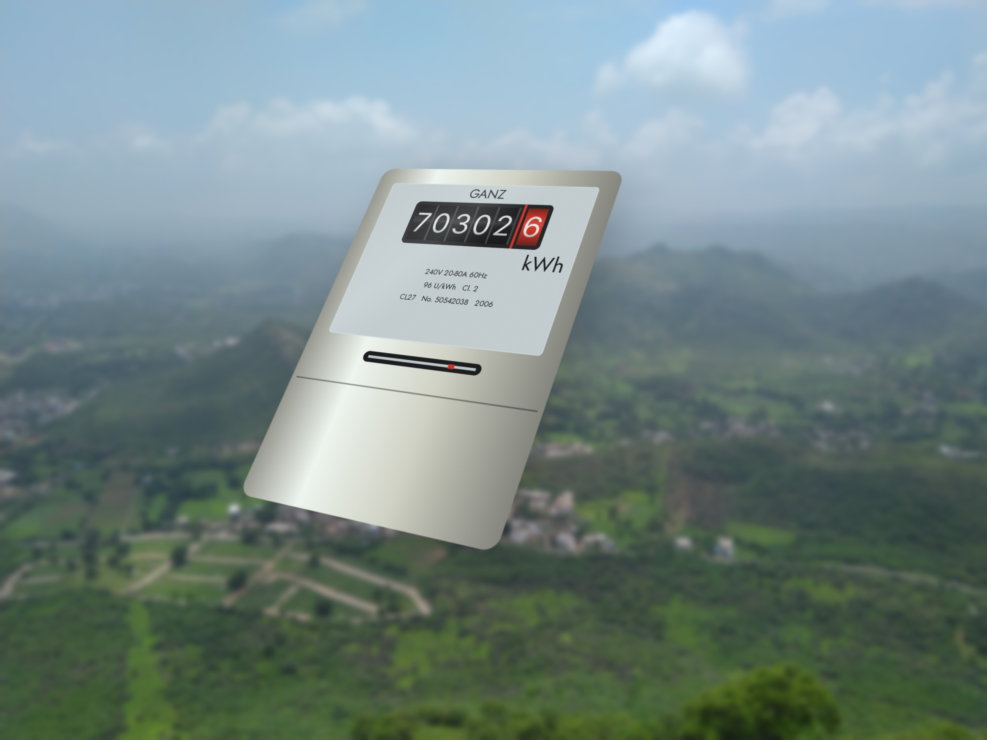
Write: 70302.6 kWh
